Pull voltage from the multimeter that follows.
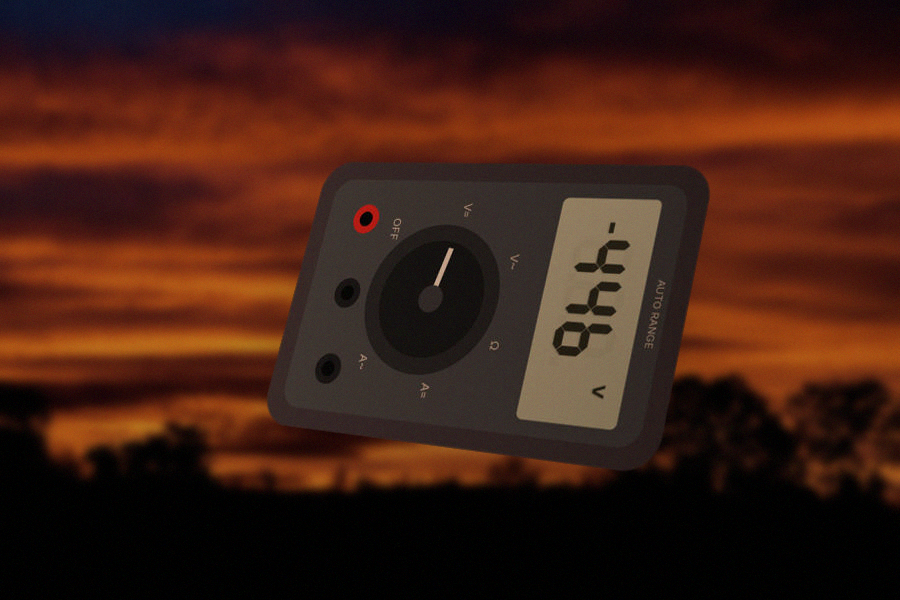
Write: -446 V
